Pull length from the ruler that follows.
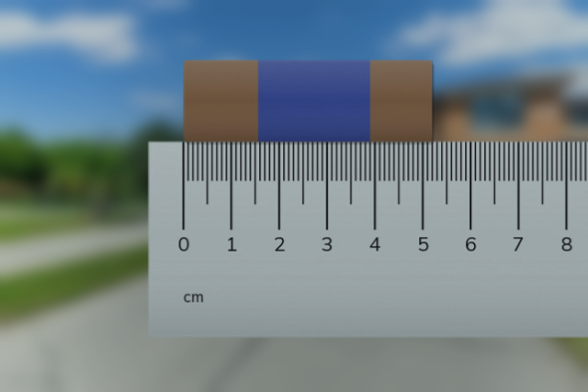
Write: 5.2 cm
